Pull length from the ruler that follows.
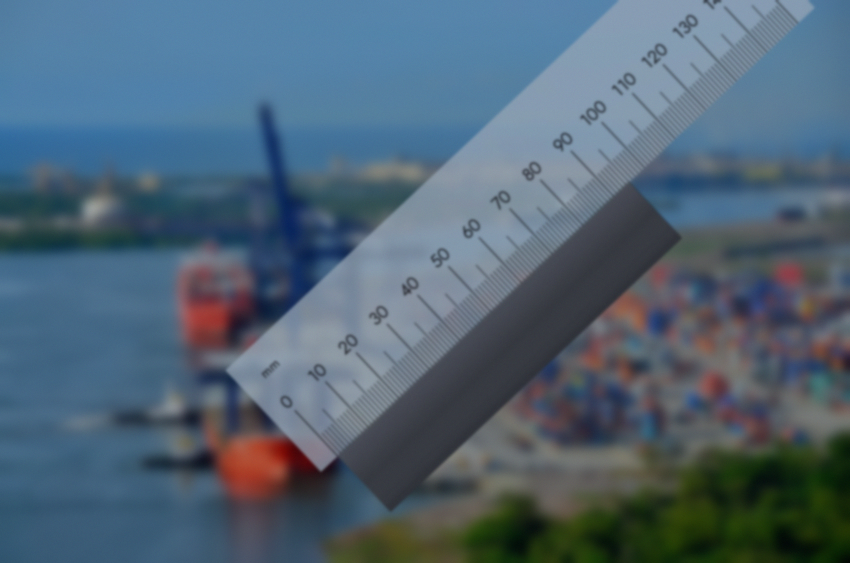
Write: 95 mm
